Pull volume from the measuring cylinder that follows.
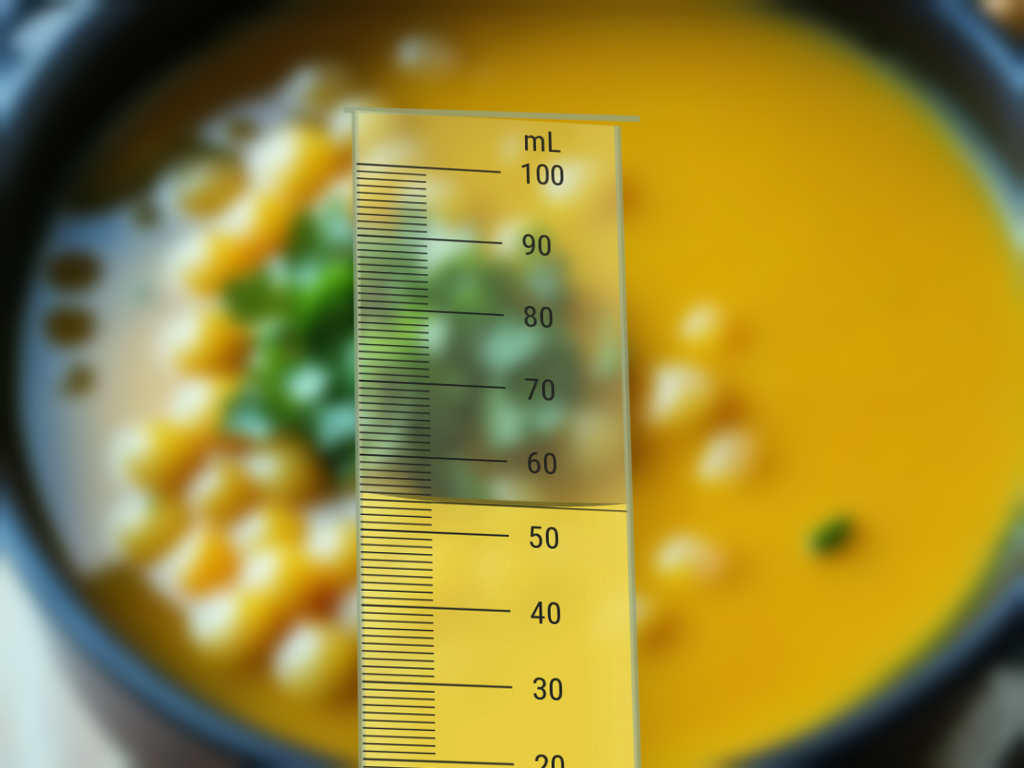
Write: 54 mL
